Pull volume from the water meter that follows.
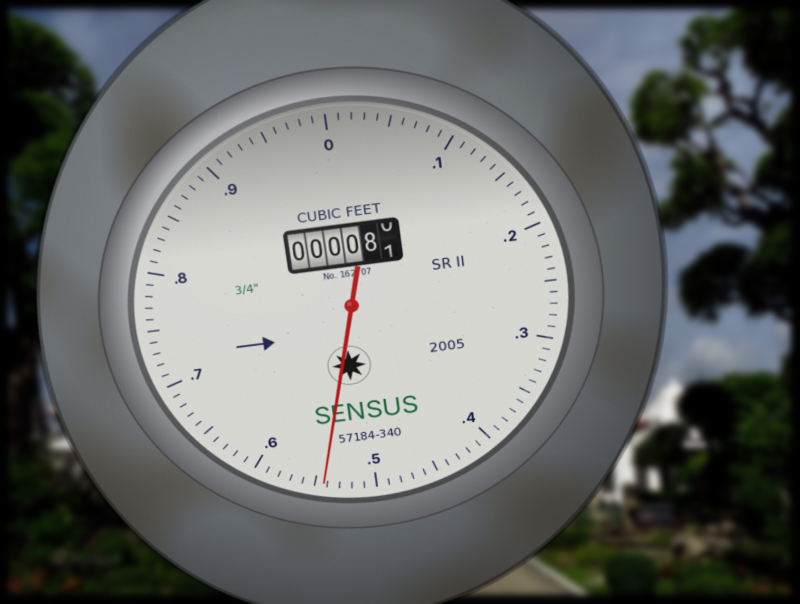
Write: 80.54 ft³
